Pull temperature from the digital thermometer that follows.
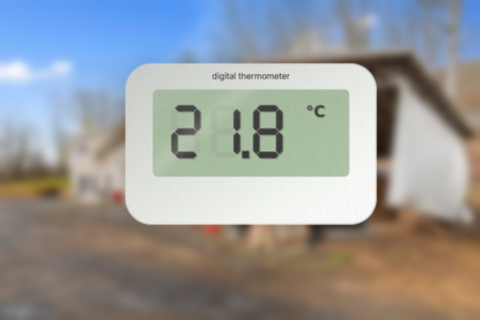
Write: 21.8 °C
